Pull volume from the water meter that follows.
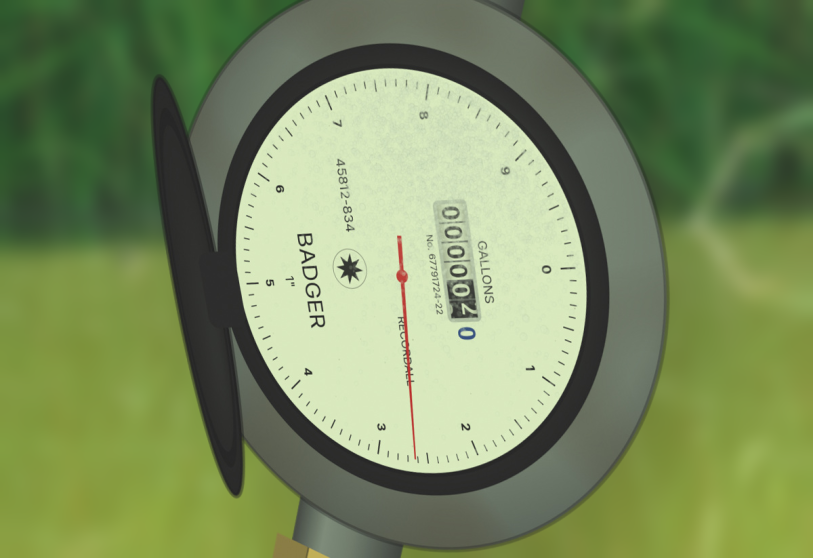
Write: 22.6 gal
